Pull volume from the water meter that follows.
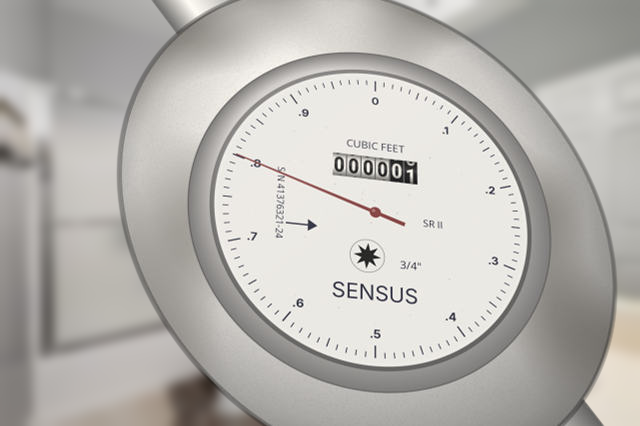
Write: 0.80 ft³
